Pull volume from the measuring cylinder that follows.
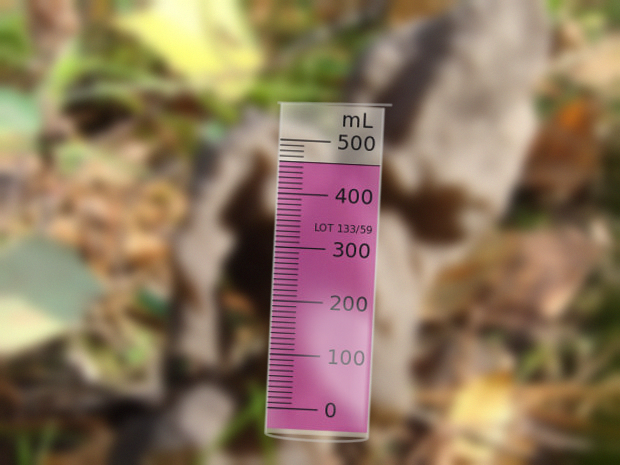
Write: 460 mL
